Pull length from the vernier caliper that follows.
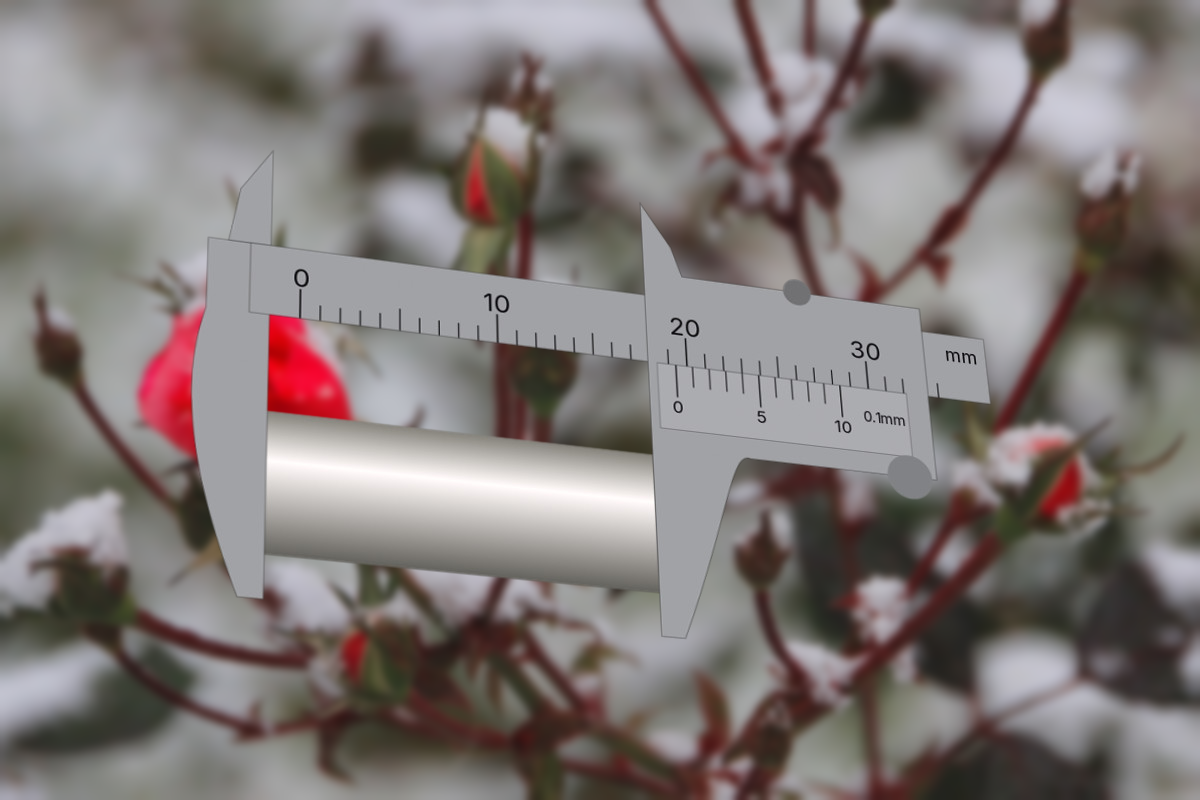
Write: 19.4 mm
